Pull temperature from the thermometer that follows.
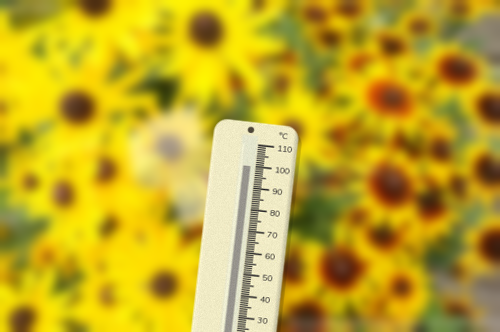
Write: 100 °C
